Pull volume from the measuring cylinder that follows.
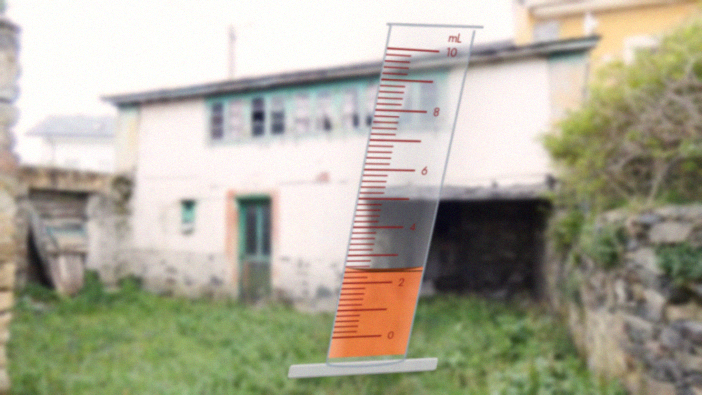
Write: 2.4 mL
